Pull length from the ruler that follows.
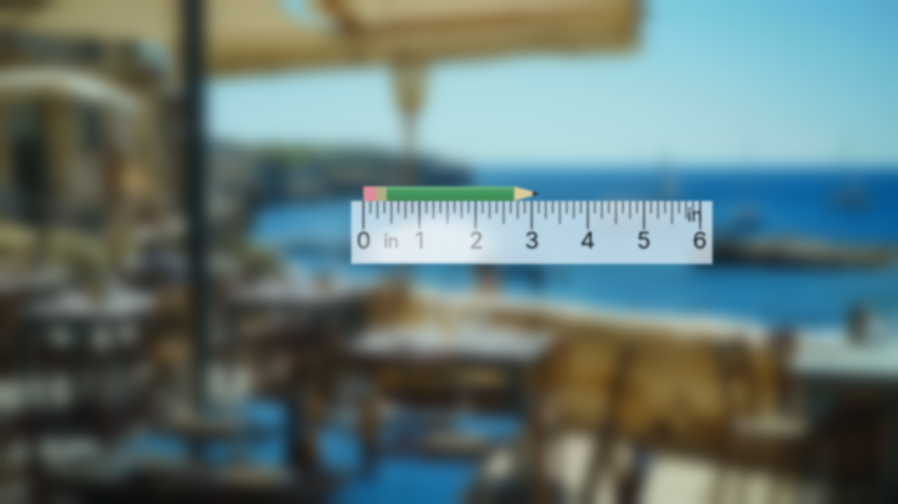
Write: 3.125 in
